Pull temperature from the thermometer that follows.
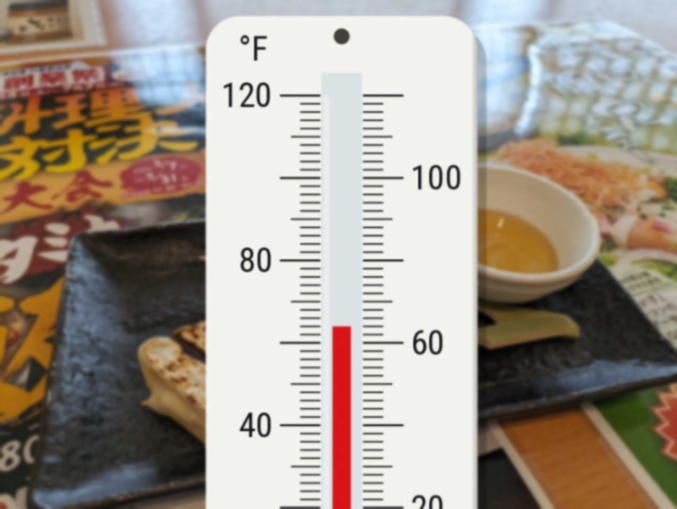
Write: 64 °F
